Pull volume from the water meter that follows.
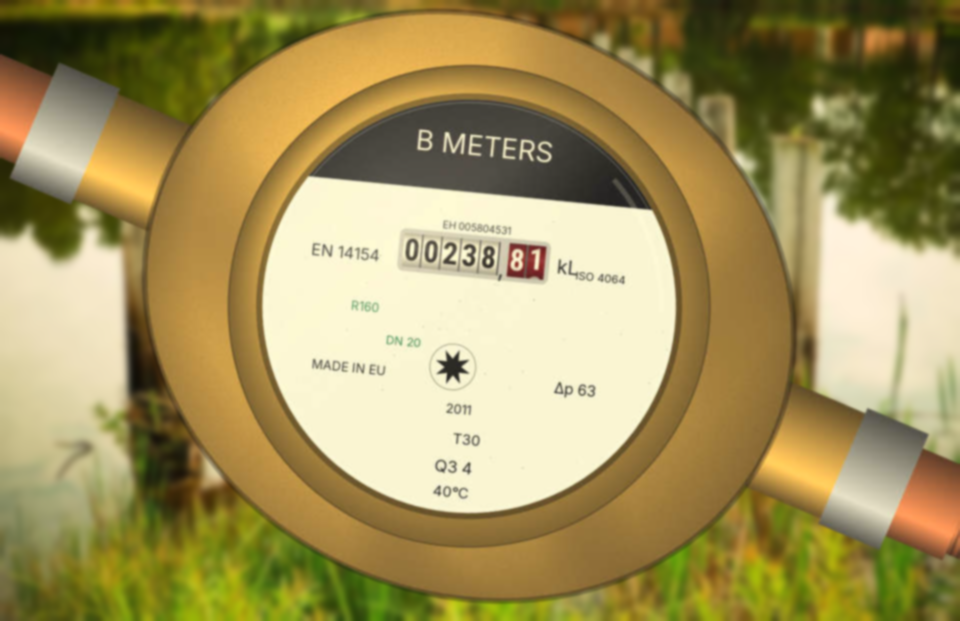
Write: 238.81 kL
